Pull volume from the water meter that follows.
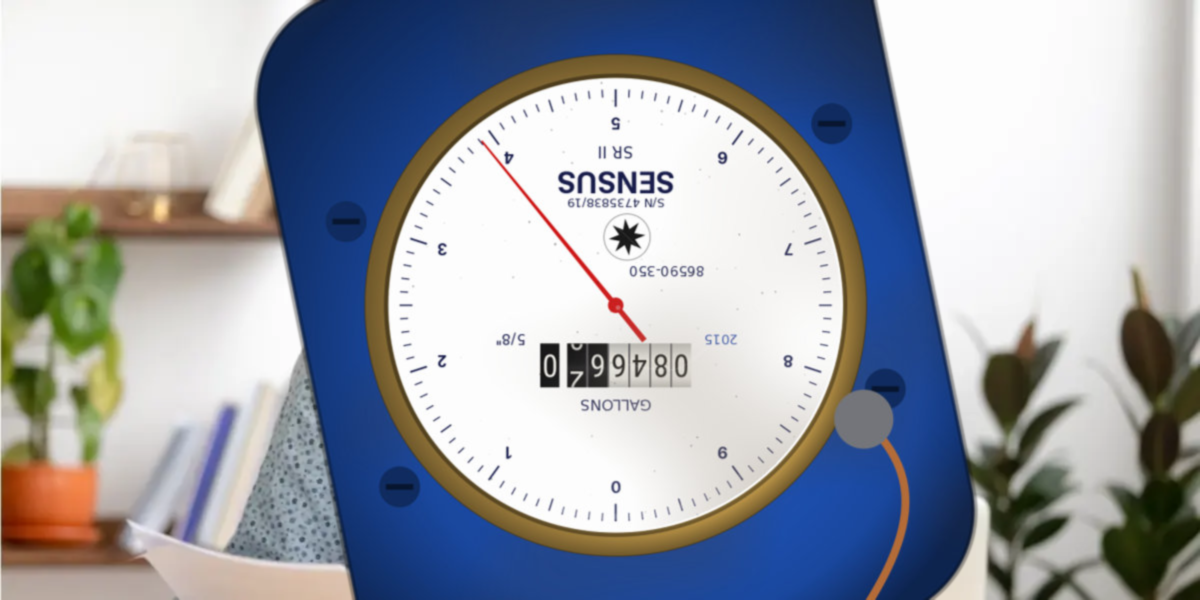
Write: 846623.9 gal
